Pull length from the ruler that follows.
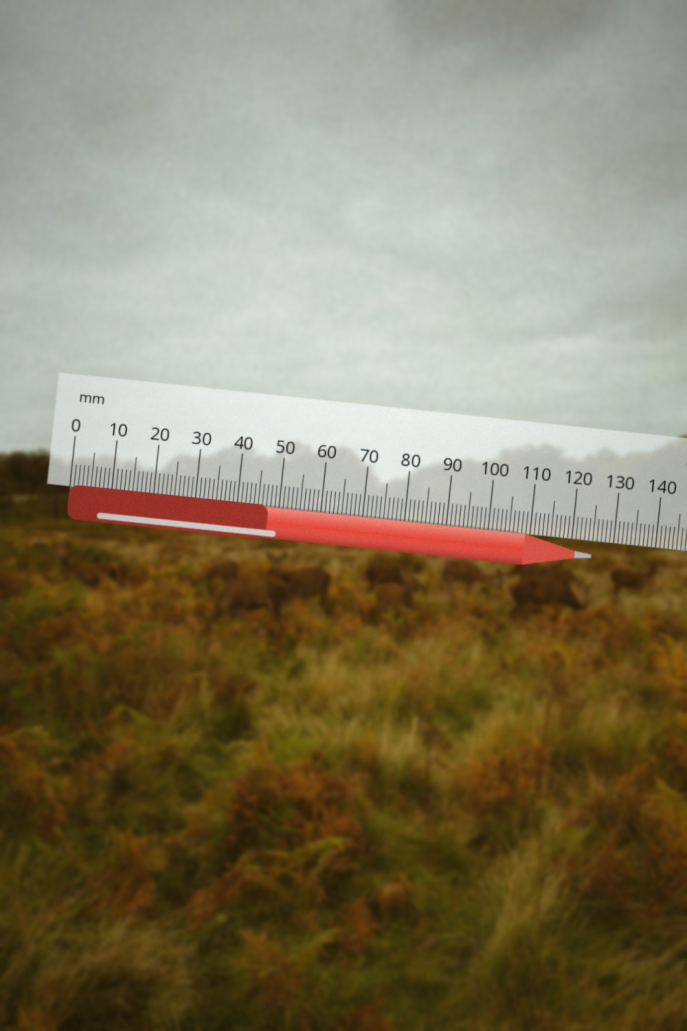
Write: 125 mm
